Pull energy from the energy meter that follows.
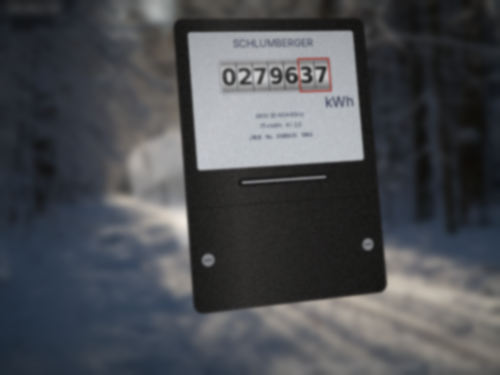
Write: 2796.37 kWh
